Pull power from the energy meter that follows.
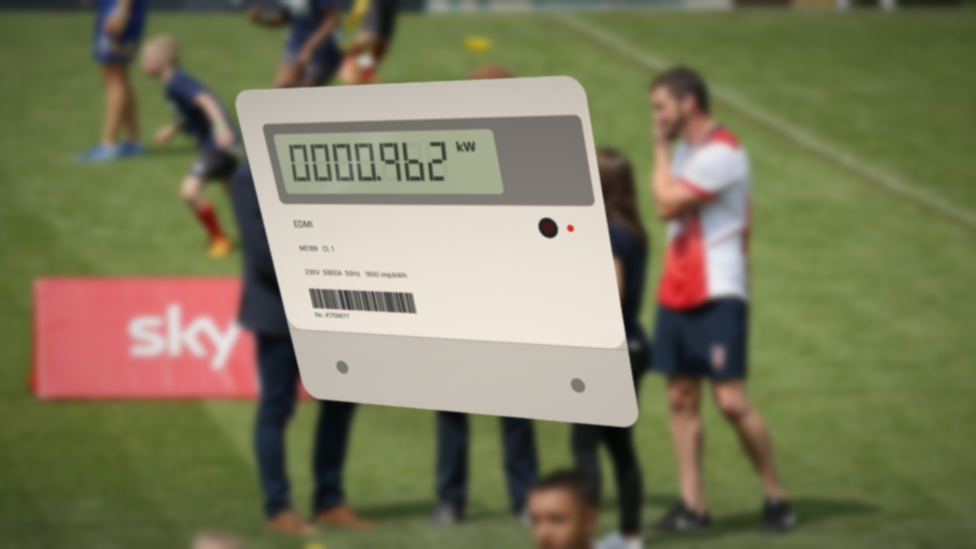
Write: 0.962 kW
